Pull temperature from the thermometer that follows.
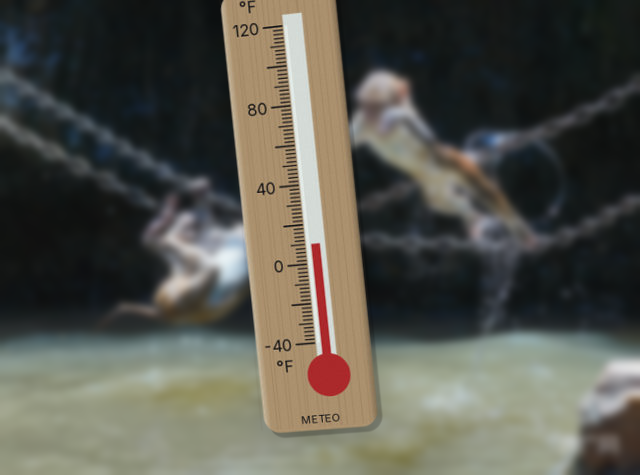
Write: 10 °F
